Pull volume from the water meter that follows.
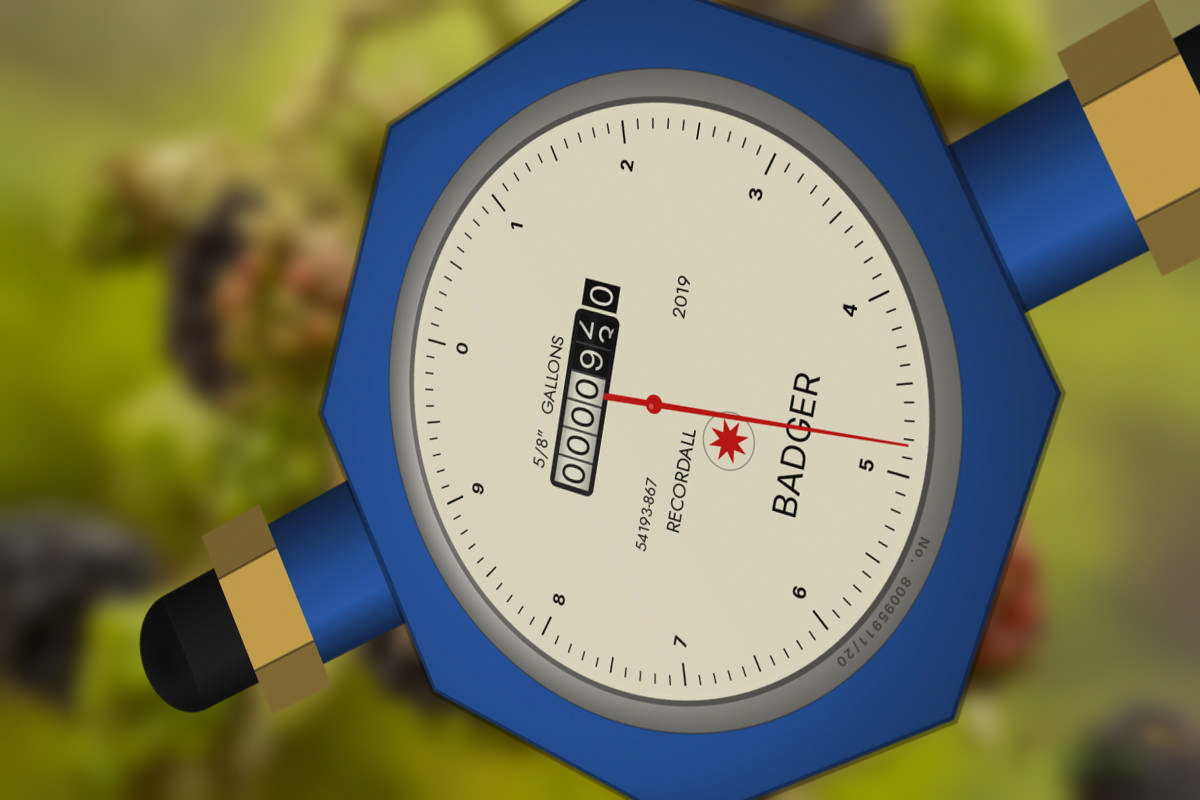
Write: 924.8 gal
